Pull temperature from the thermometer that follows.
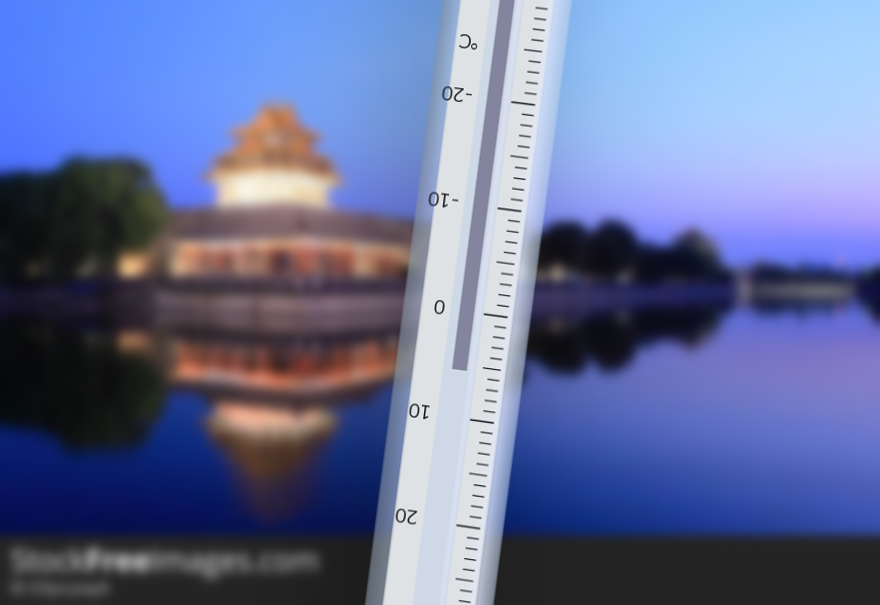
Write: 5.5 °C
